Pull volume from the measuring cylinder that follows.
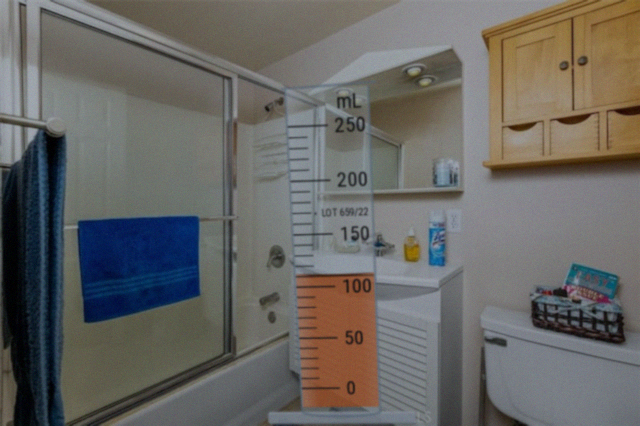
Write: 110 mL
